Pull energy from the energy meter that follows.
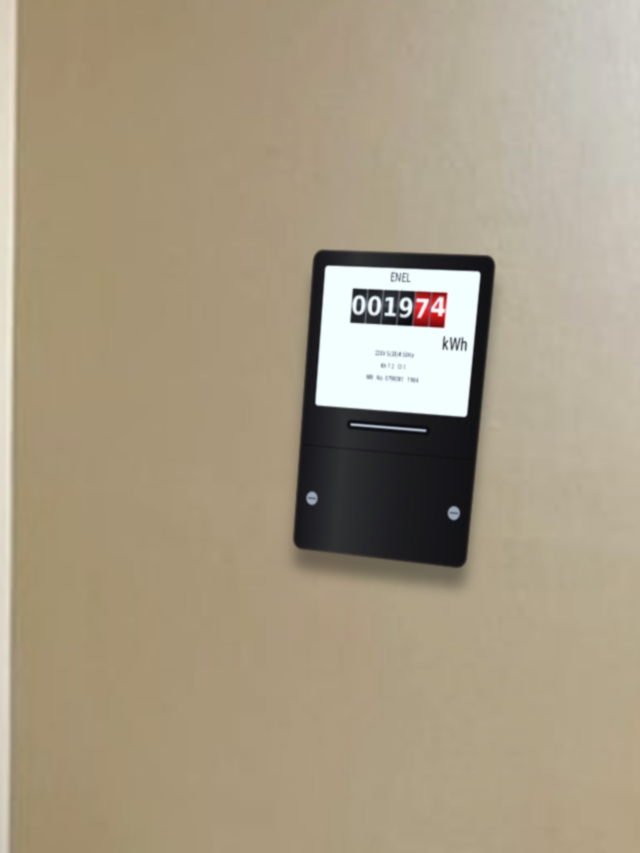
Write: 19.74 kWh
